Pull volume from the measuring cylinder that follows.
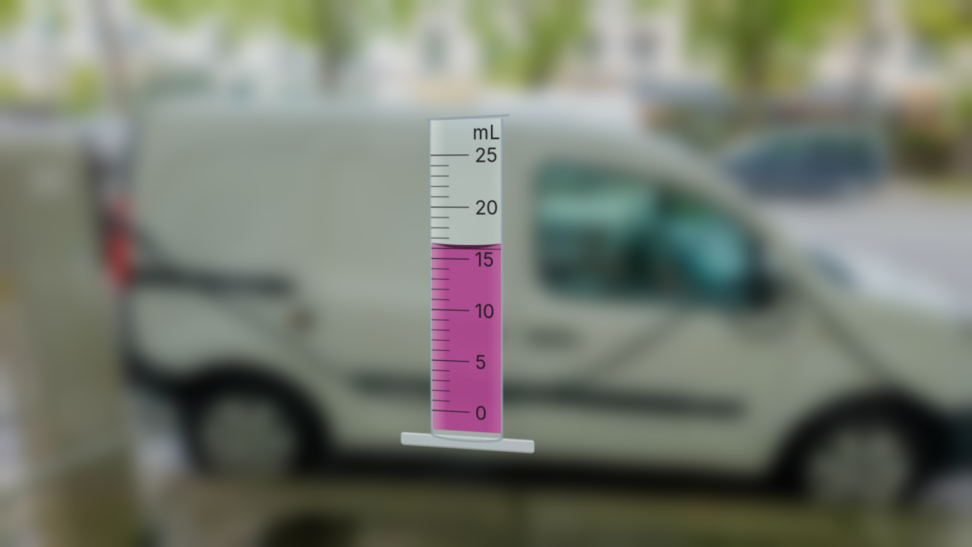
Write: 16 mL
